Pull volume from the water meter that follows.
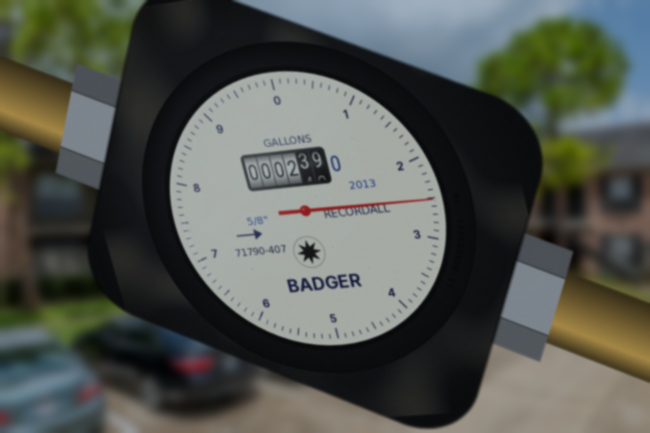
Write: 2392.5 gal
